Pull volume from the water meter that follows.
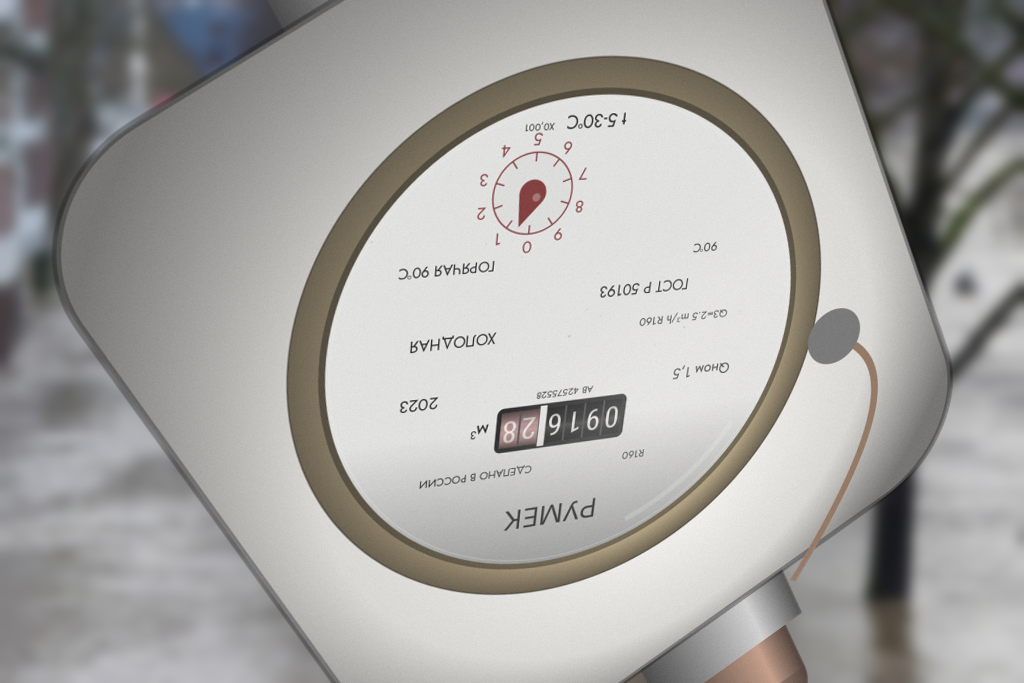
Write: 916.280 m³
